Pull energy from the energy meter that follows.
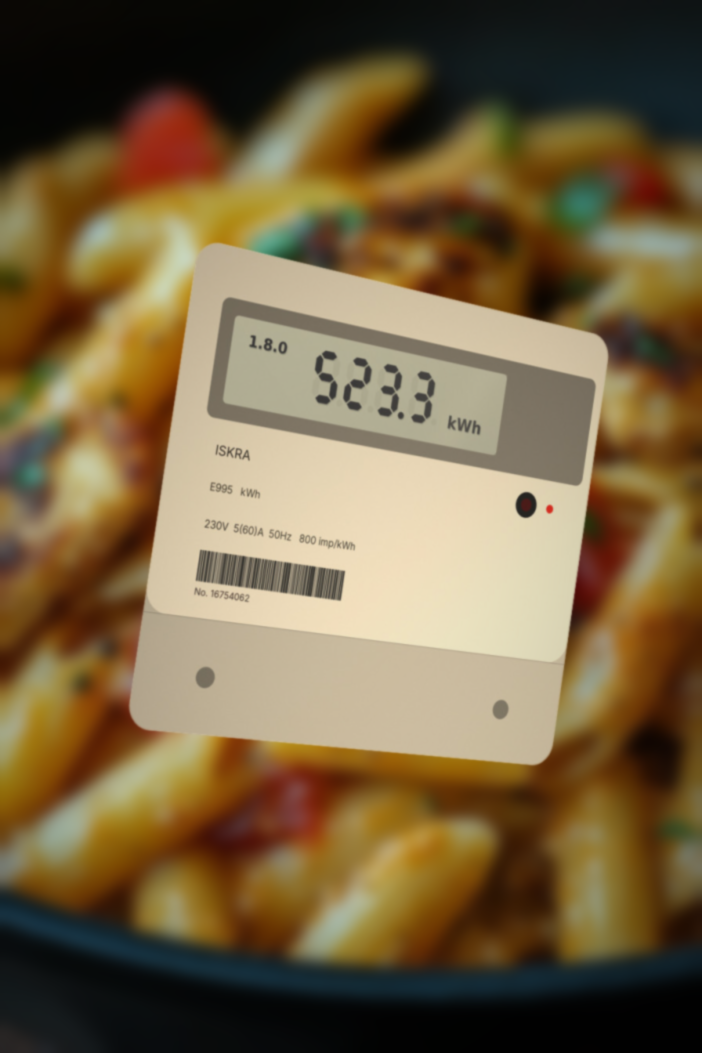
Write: 523.3 kWh
